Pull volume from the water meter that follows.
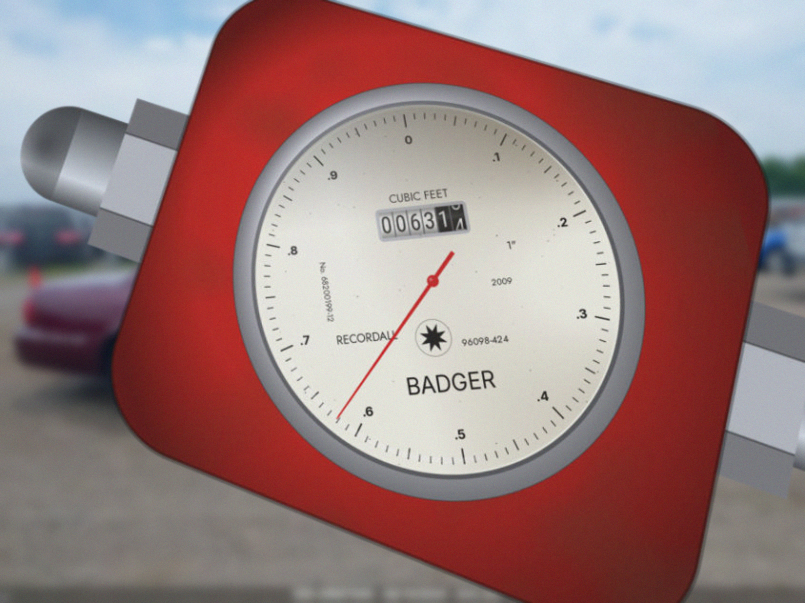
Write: 6313.62 ft³
